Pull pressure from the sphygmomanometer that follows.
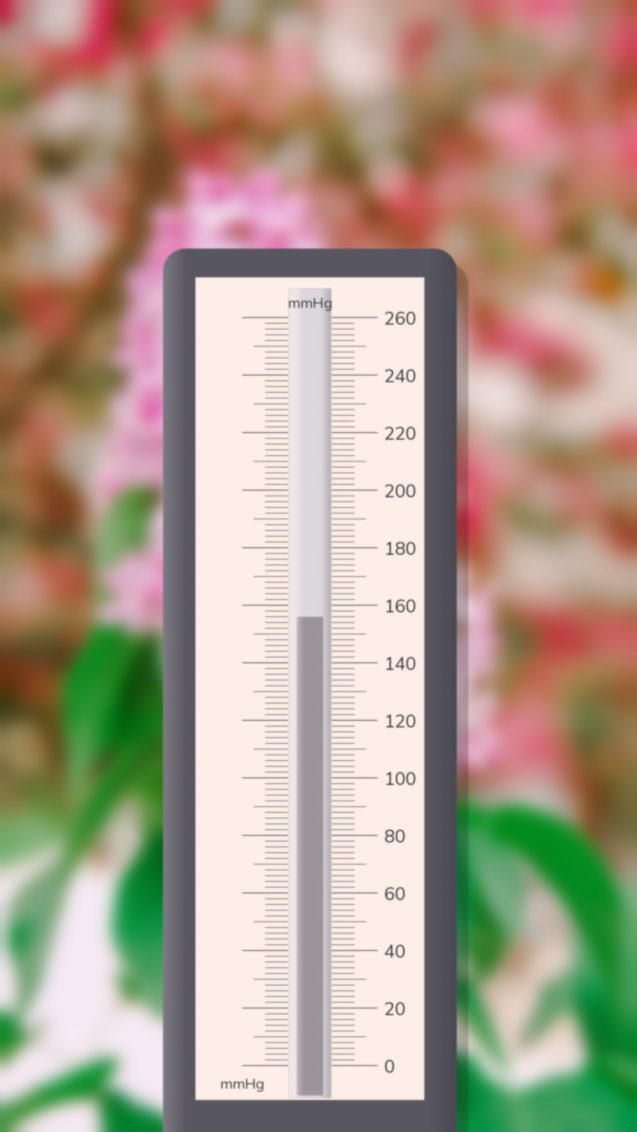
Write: 156 mmHg
